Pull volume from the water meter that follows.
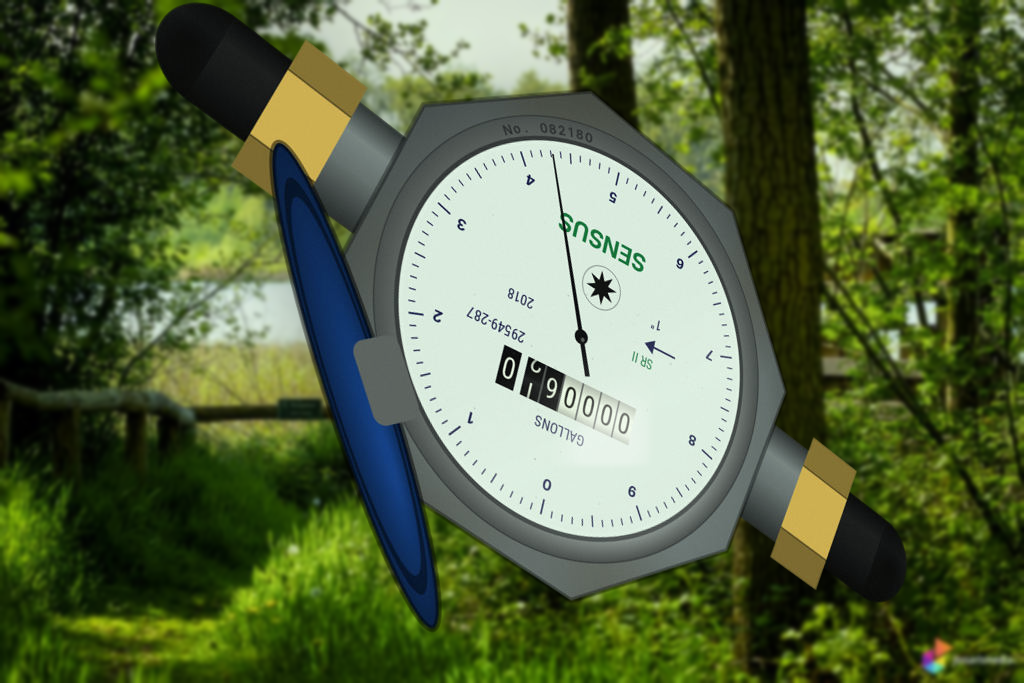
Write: 614.3 gal
